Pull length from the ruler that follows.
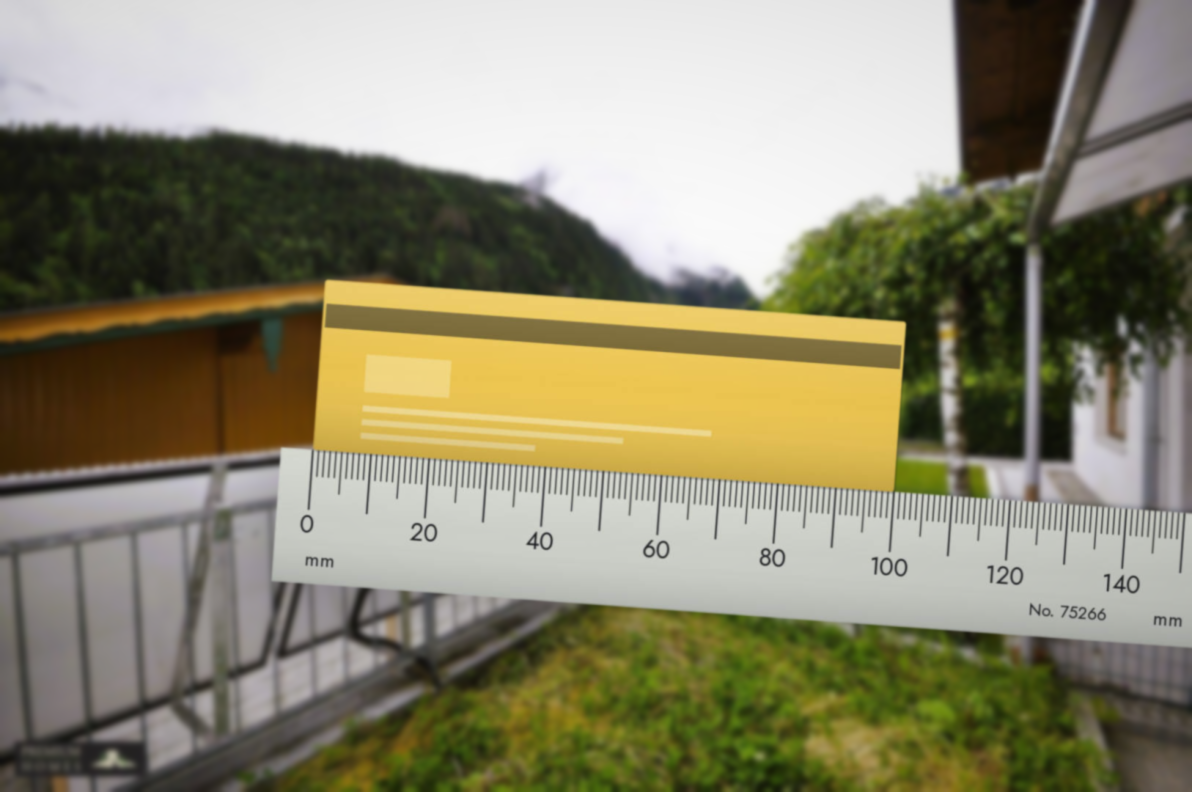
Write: 100 mm
